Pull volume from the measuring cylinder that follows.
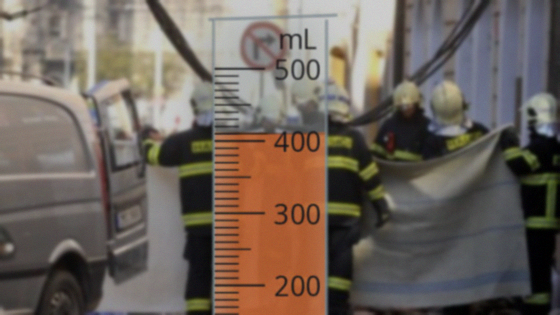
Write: 410 mL
